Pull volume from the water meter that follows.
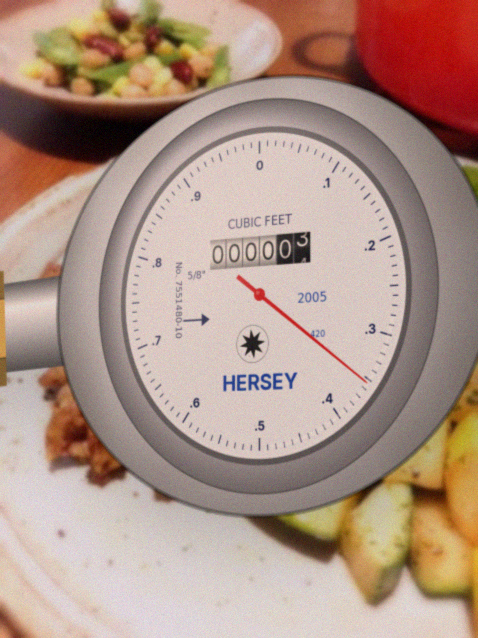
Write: 3.35 ft³
